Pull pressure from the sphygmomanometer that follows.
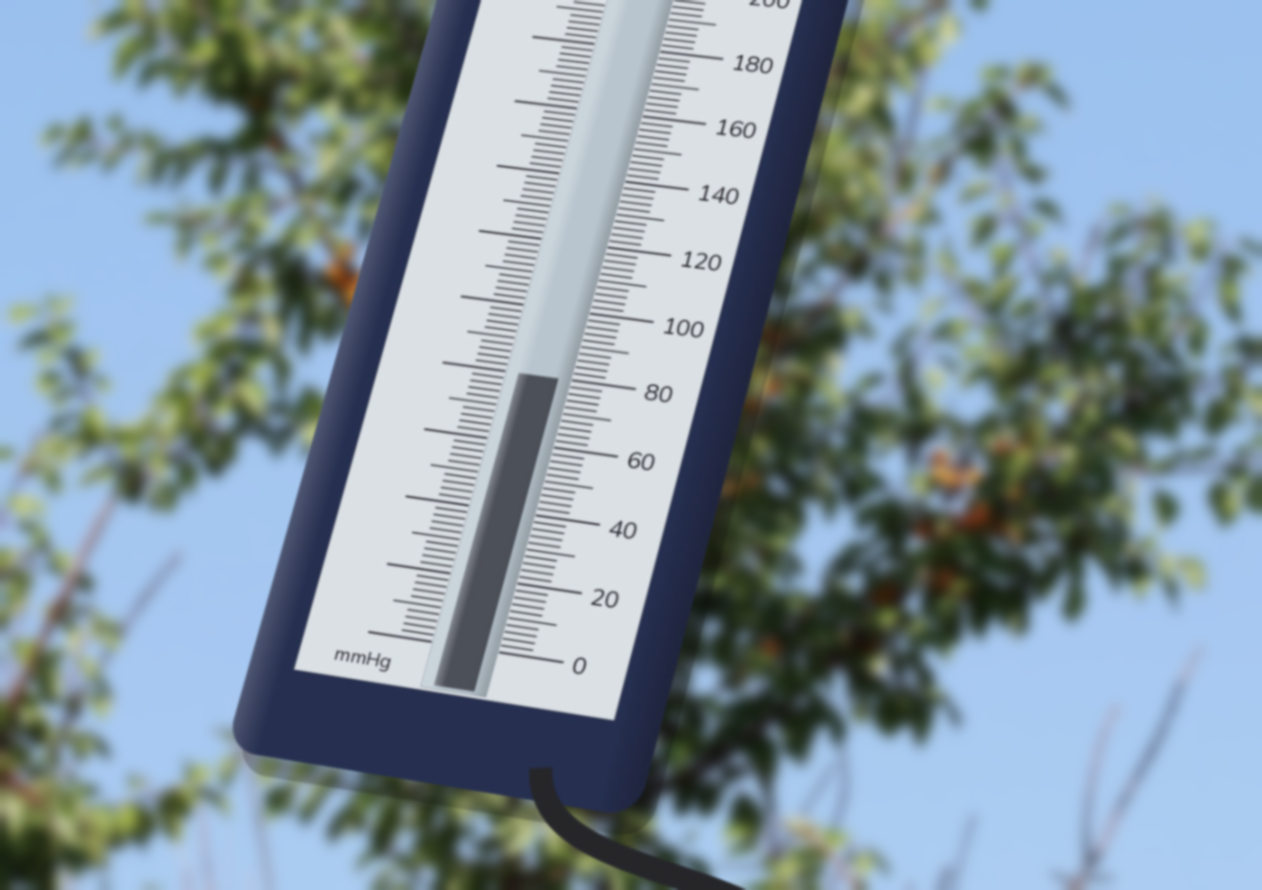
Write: 80 mmHg
